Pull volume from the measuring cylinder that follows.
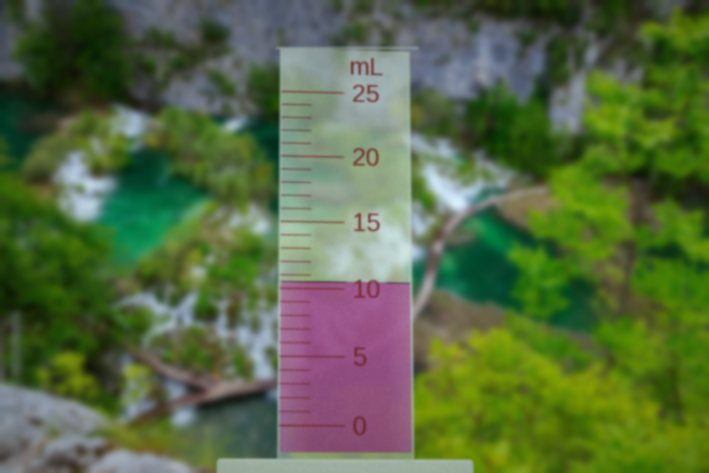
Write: 10.5 mL
